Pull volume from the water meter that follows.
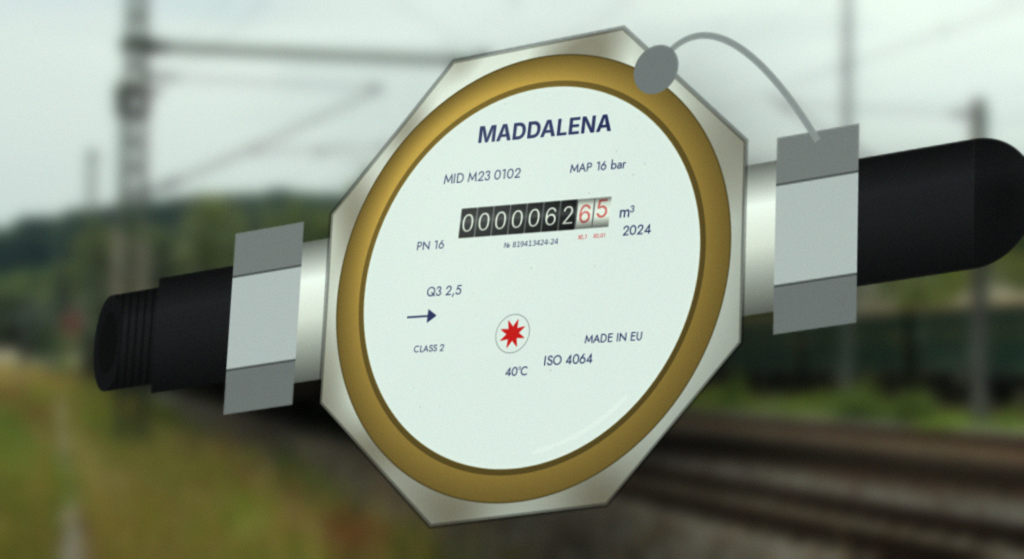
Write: 62.65 m³
